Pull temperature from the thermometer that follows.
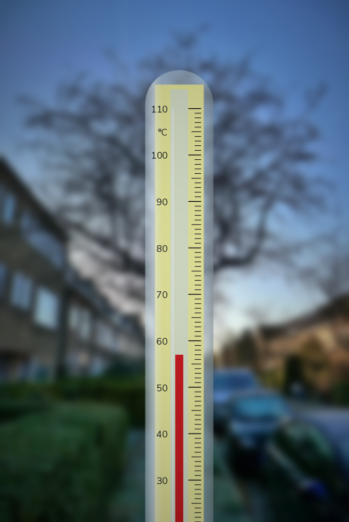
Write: 57 °C
